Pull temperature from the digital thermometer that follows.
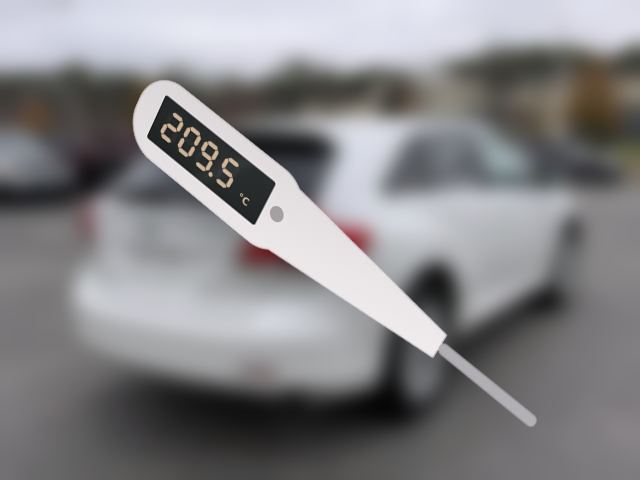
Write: 209.5 °C
